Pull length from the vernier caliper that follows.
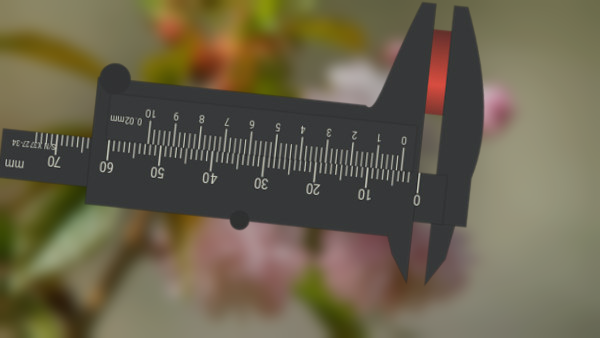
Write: 3.5 mm
